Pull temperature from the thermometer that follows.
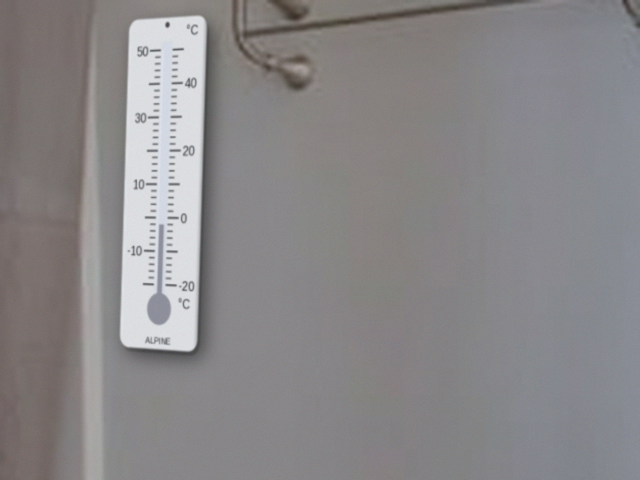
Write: -2 °C
